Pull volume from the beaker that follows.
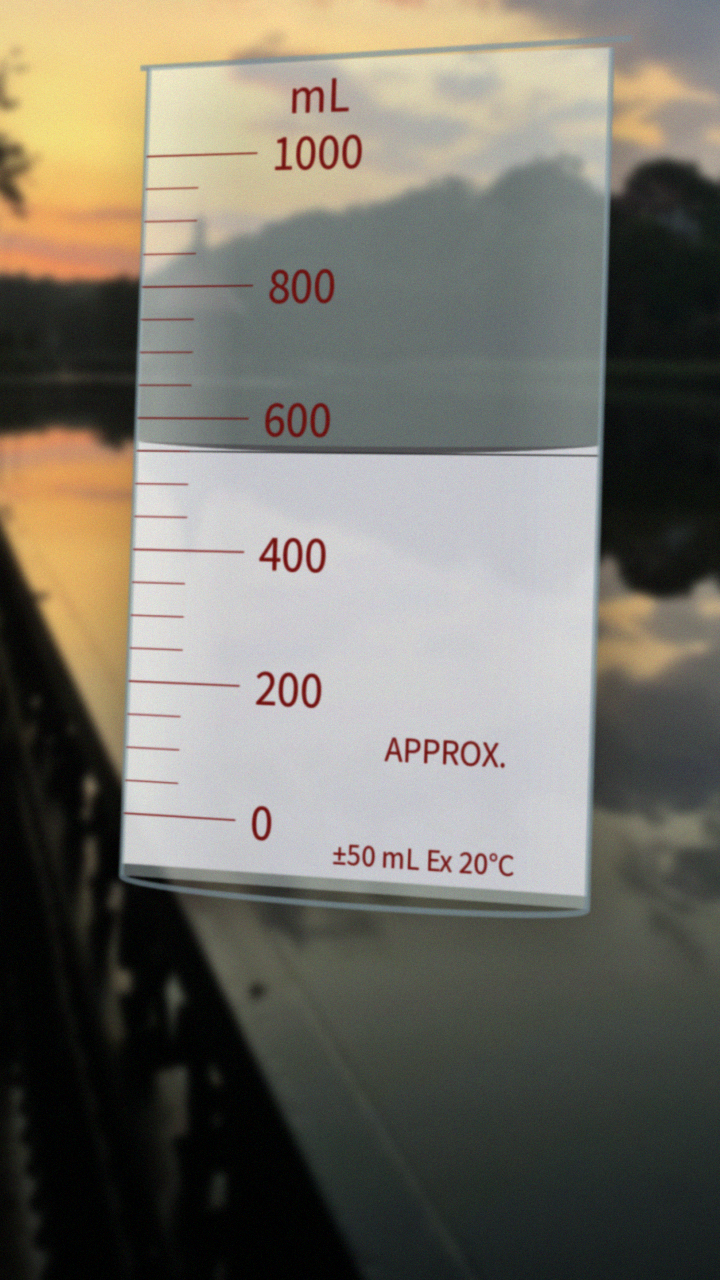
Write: 550 mL
